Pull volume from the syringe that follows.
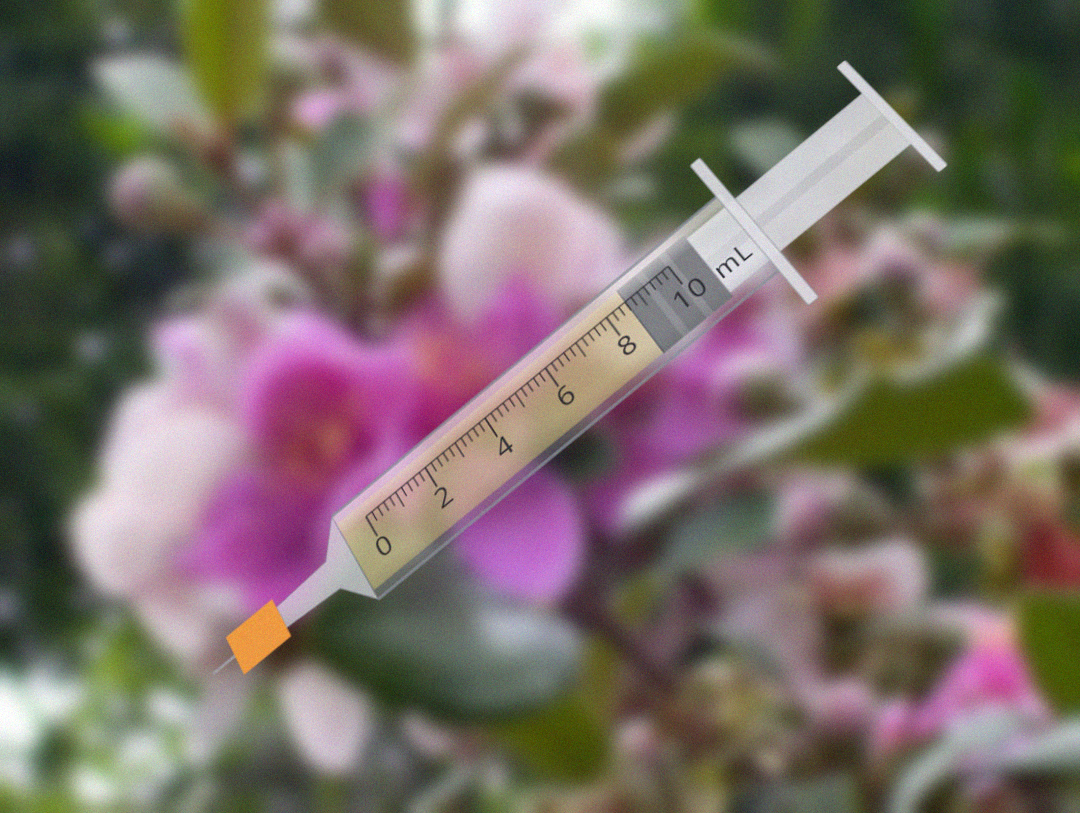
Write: 8.6 mL
